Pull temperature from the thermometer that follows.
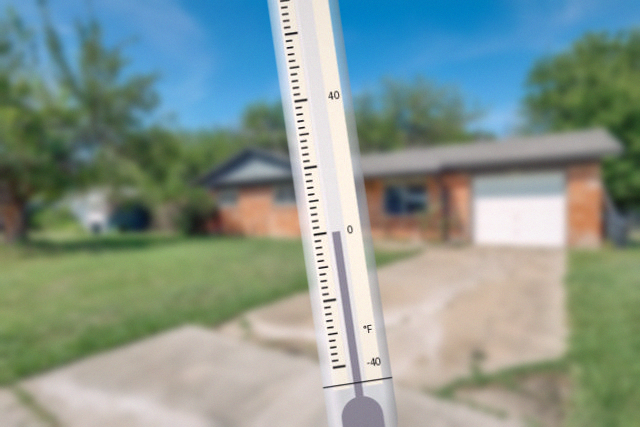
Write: 0 °F
